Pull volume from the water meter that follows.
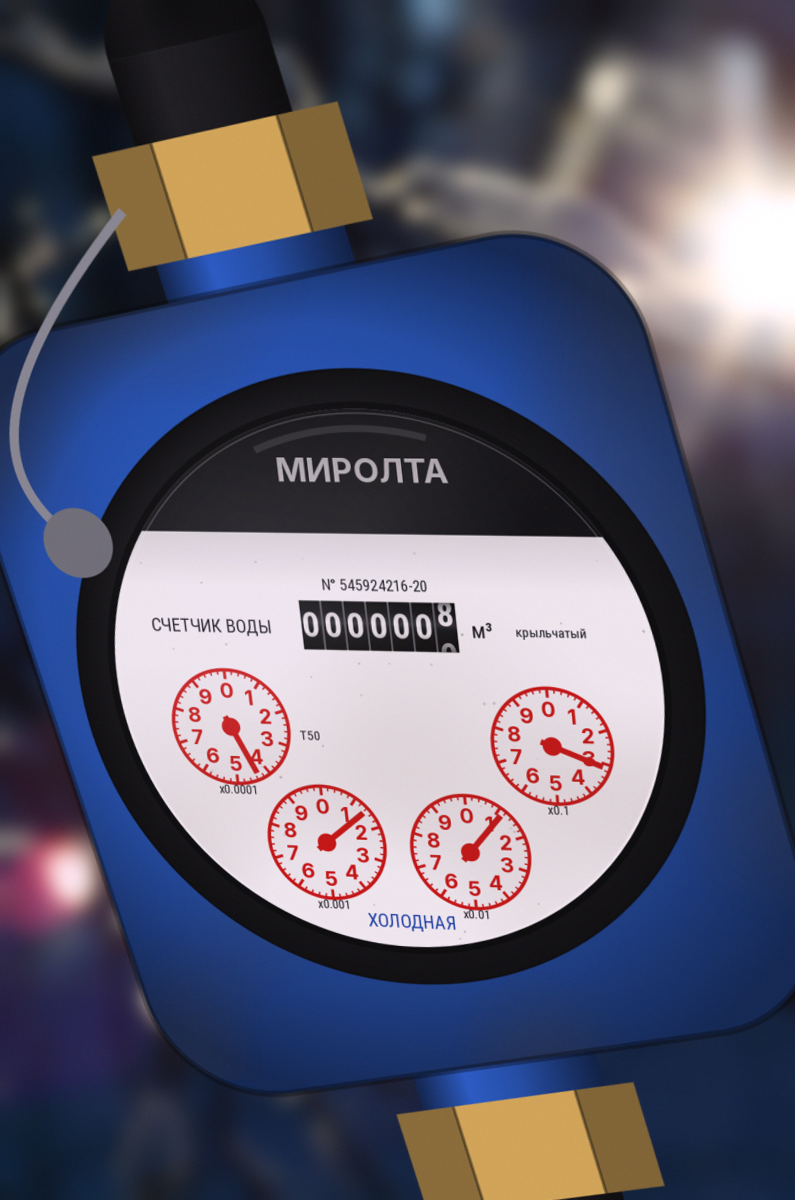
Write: 8.3114 m³
